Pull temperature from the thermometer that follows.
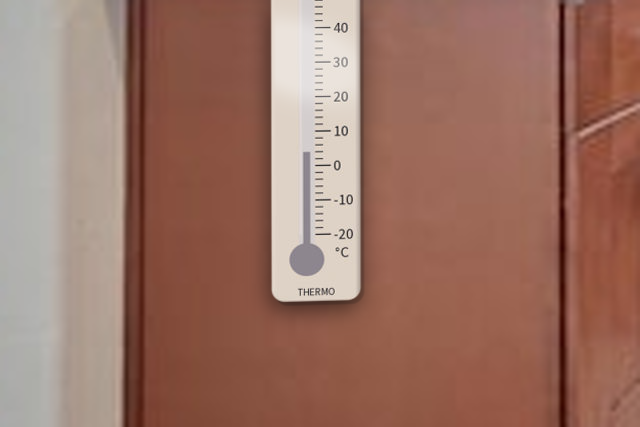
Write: 4 °C
